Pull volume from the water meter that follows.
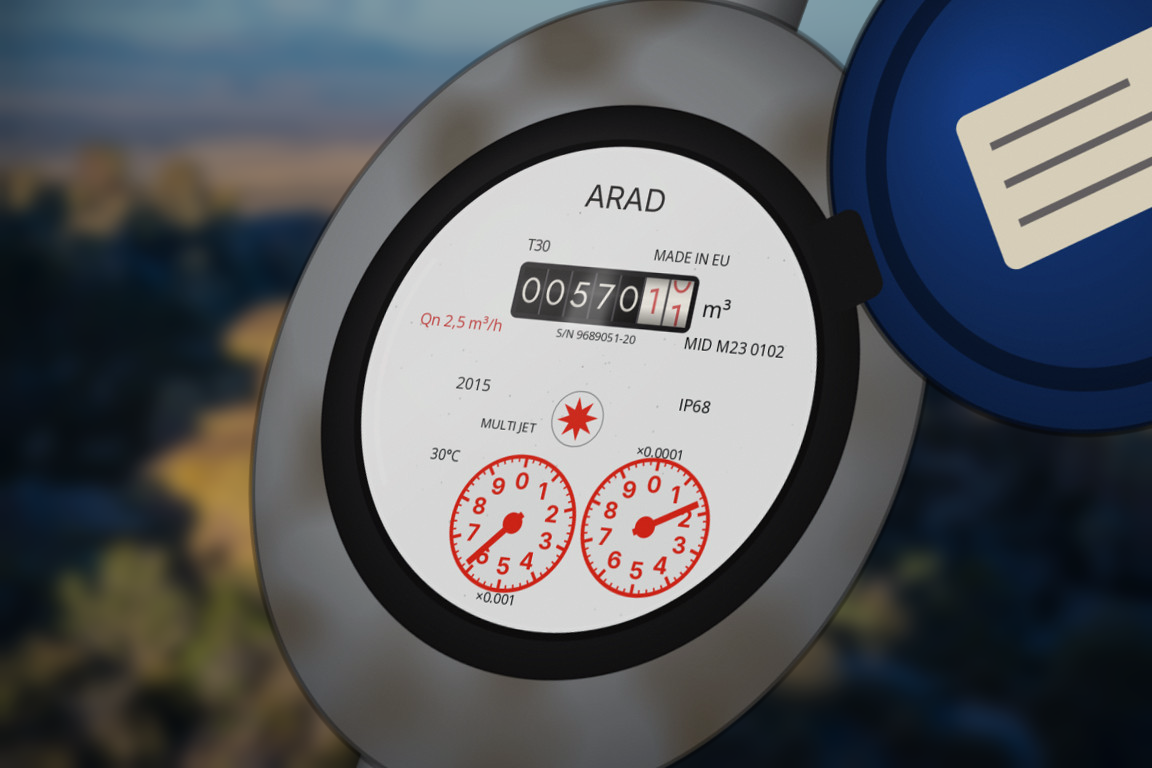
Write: 570.1061 m³
